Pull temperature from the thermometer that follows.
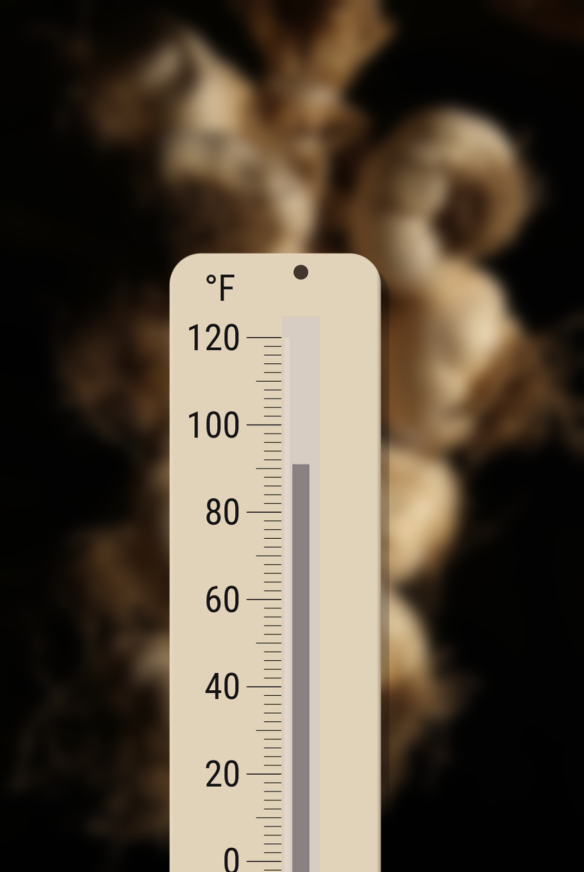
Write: 91 °F
